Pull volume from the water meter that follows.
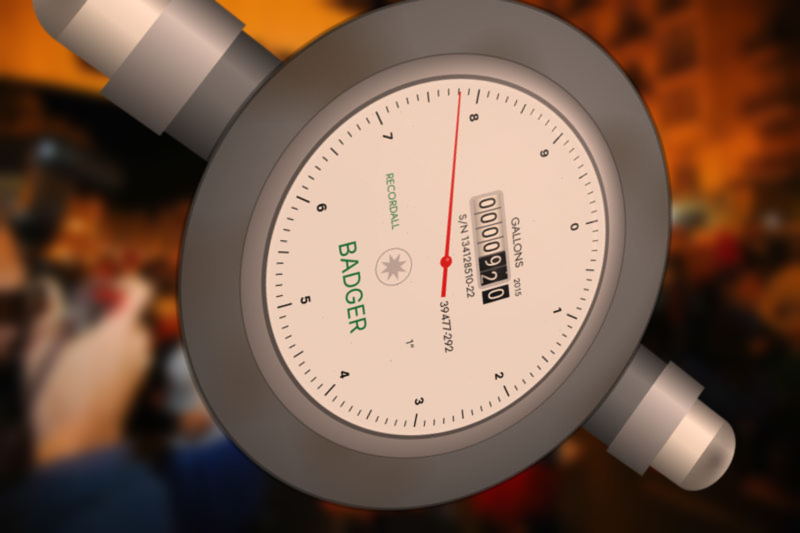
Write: 917.8 gal
